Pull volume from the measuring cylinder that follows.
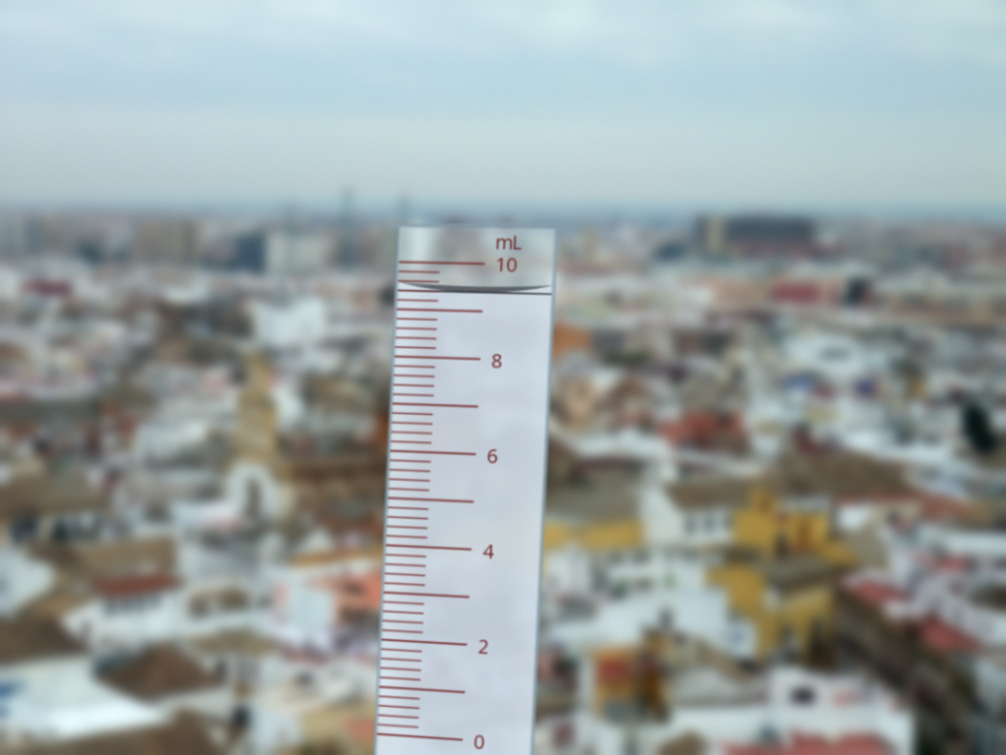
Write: 9.4 mL
